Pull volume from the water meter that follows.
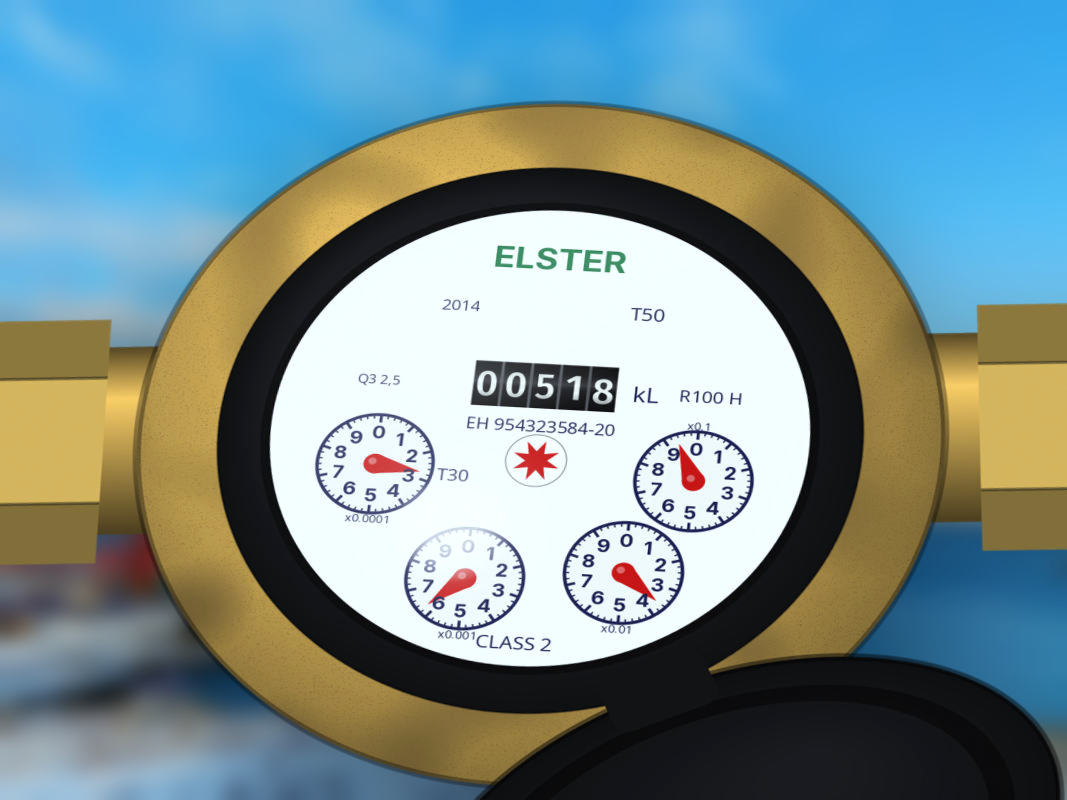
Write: 517.9362 kL
